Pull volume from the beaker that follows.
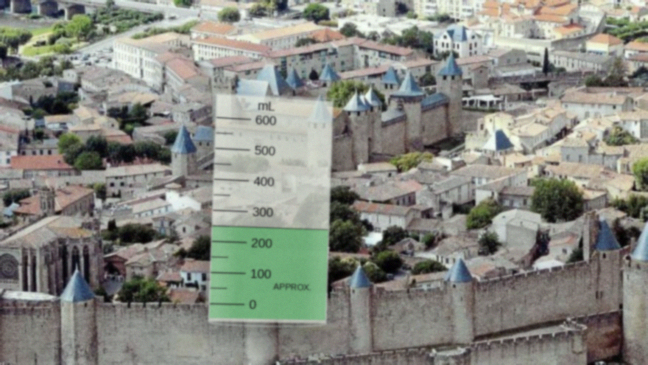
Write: 250 mL
